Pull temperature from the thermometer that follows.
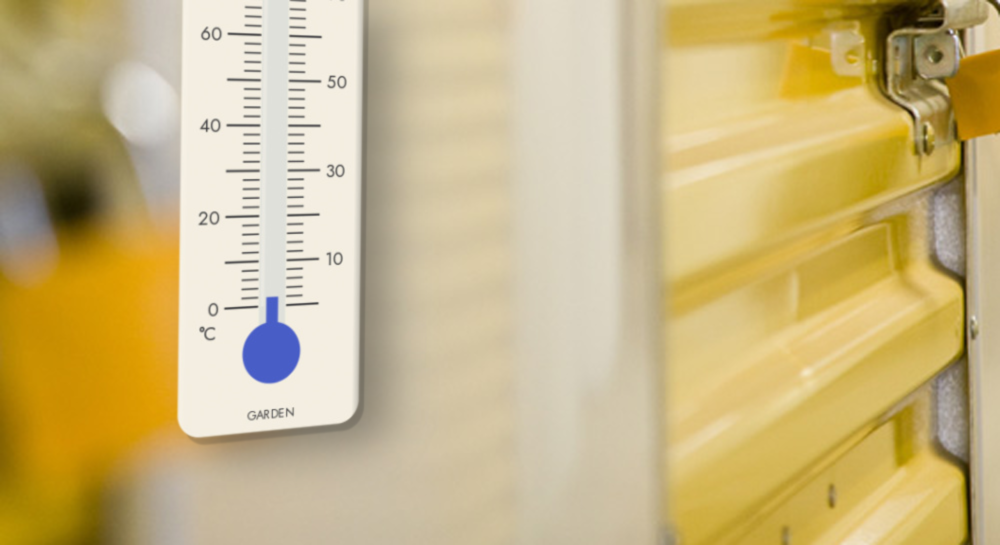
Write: 2 °C
